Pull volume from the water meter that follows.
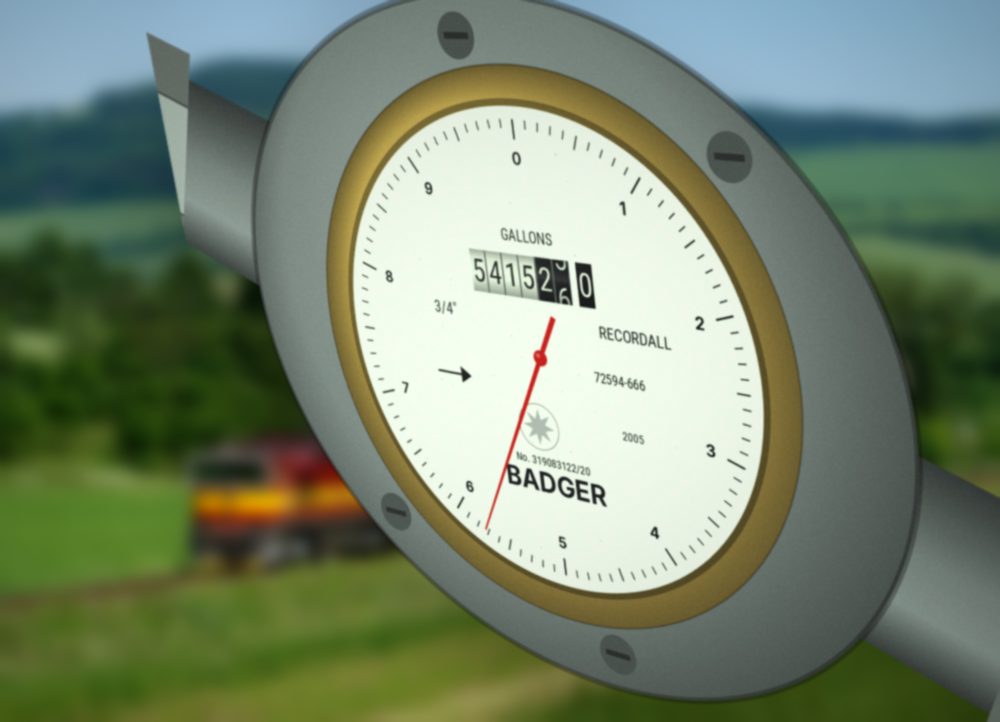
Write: 5415255.7 gal
